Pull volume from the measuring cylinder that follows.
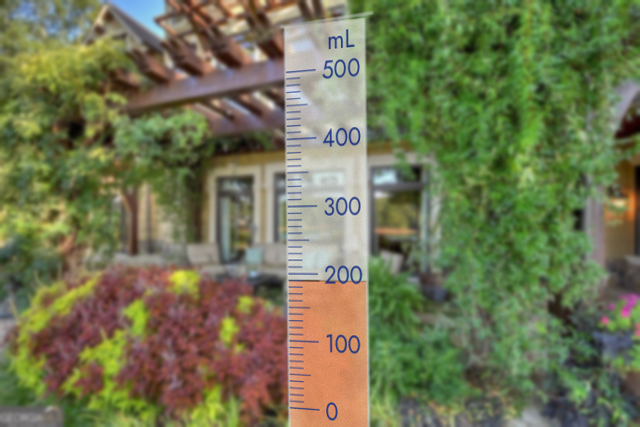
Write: 190 mL
